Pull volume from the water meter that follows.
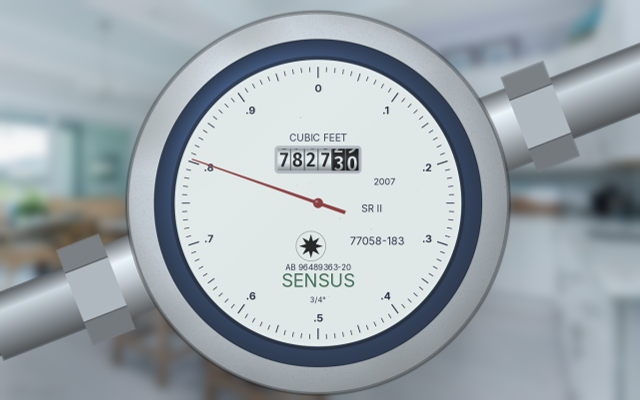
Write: 782729.80 ft³
